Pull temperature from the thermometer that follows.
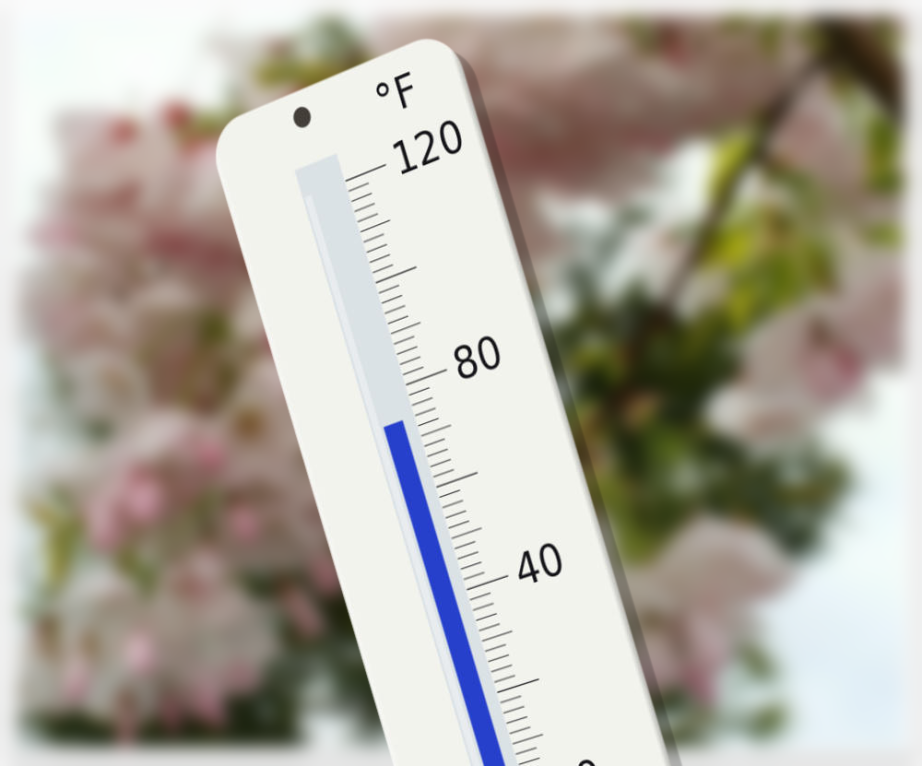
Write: 74 °F
